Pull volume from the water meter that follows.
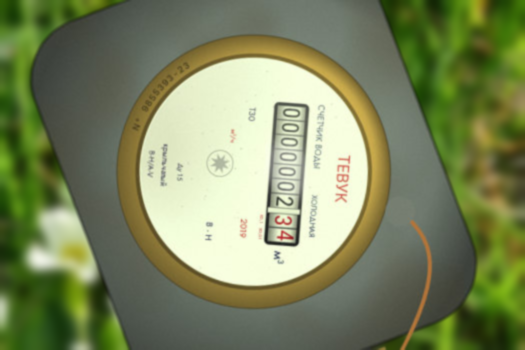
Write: 2.34 m³
